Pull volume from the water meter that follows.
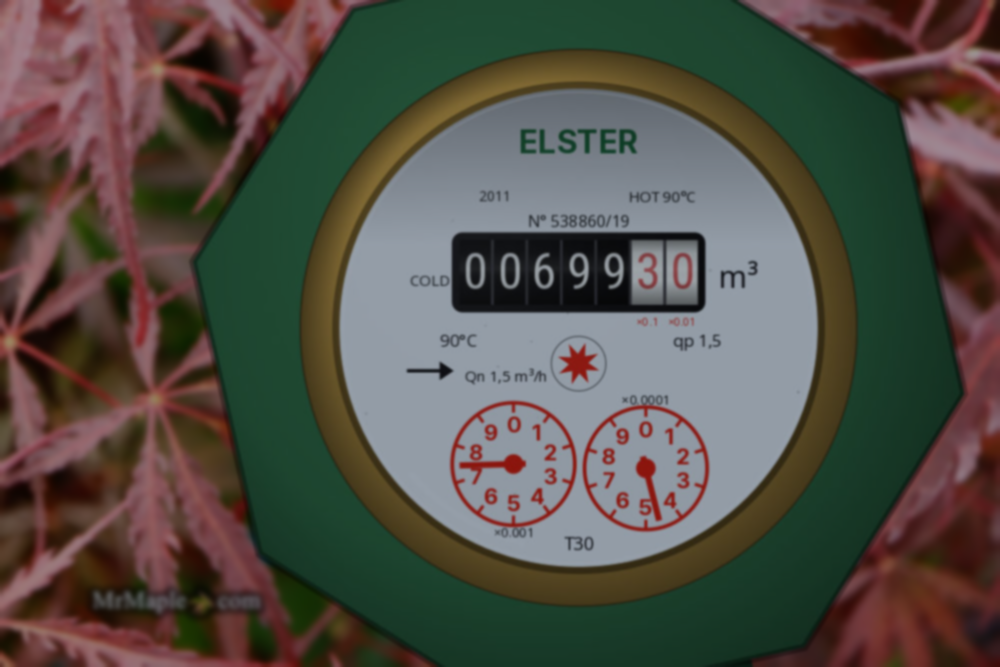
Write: 699.3074 m³
